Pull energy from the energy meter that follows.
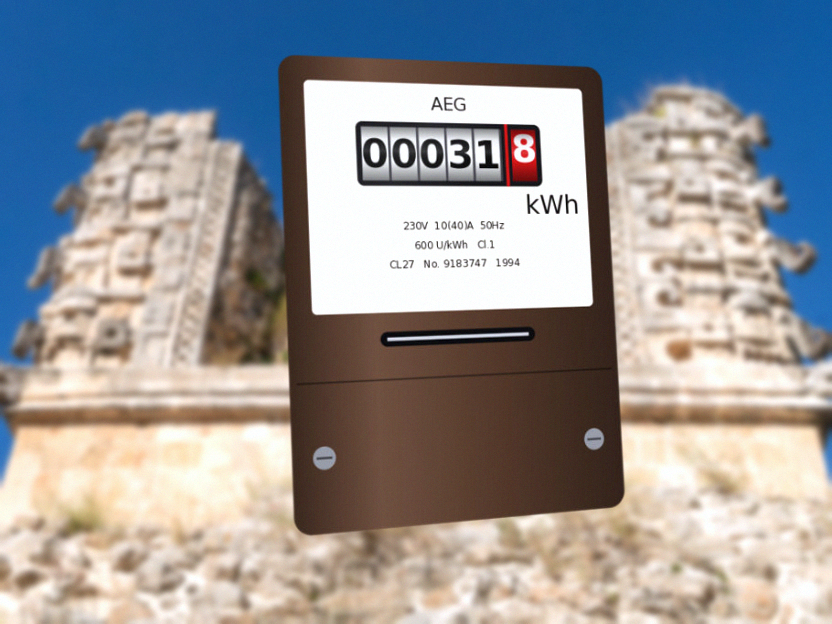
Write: 31.8 kWh
